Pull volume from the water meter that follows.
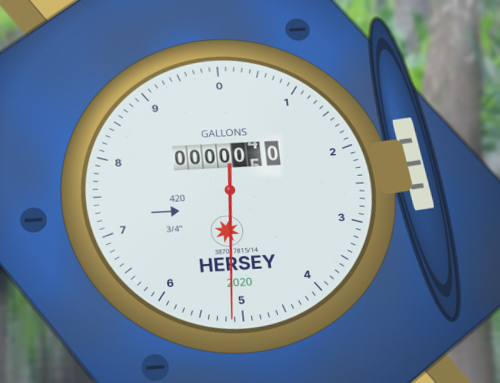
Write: 45.1 gal
